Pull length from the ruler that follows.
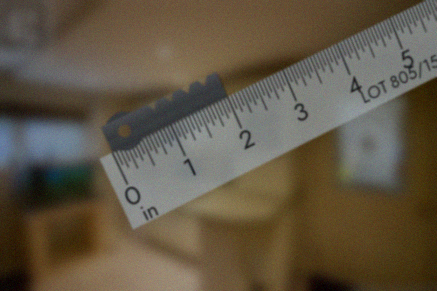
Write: 2 in
